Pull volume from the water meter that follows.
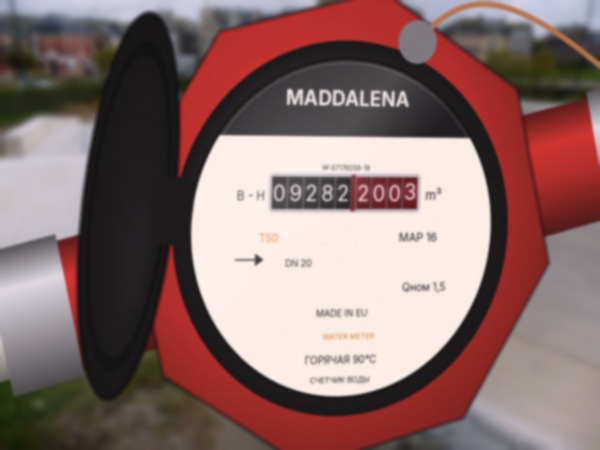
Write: 9282.2003 m³
